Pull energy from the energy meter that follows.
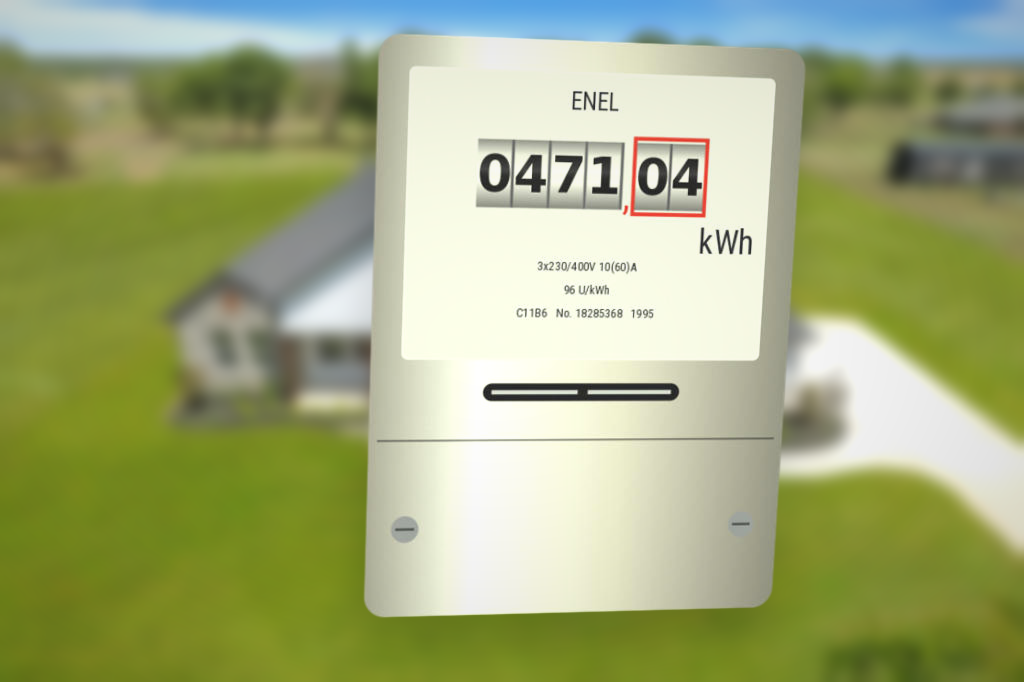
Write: 471.04 kWh
